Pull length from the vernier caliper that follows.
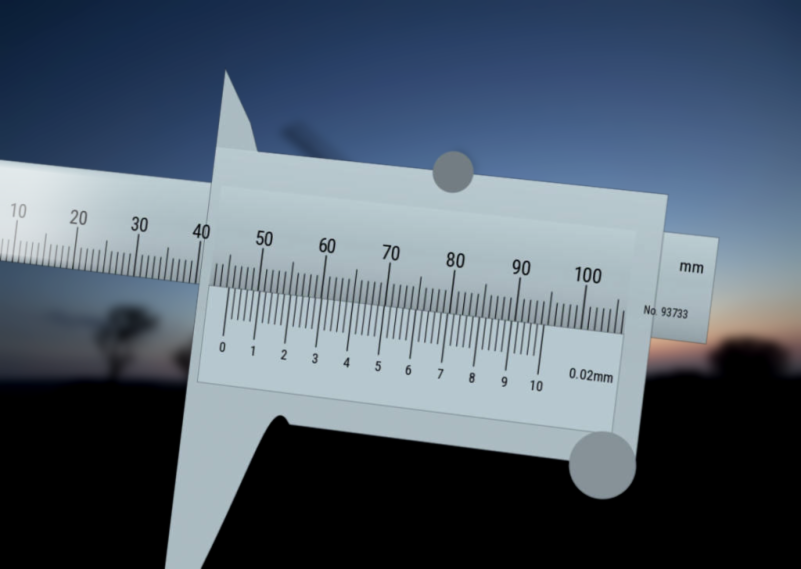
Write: 45.4 mm
